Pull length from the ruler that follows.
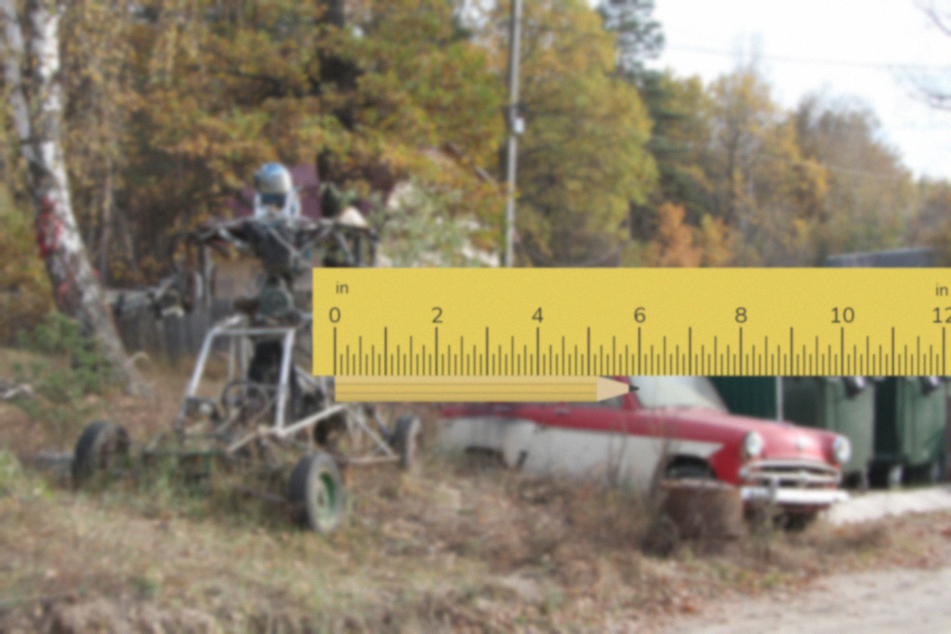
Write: 6 in
